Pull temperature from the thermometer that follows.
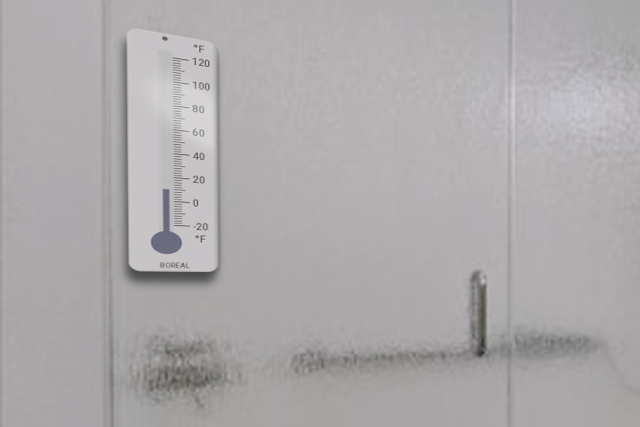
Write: 10 °F
